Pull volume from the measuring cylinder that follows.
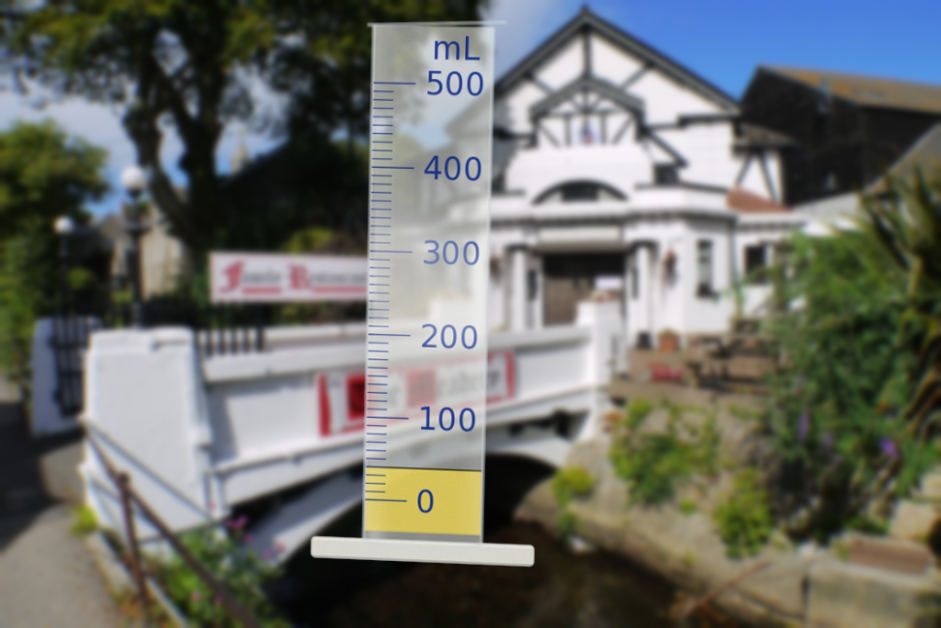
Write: 40 mL
